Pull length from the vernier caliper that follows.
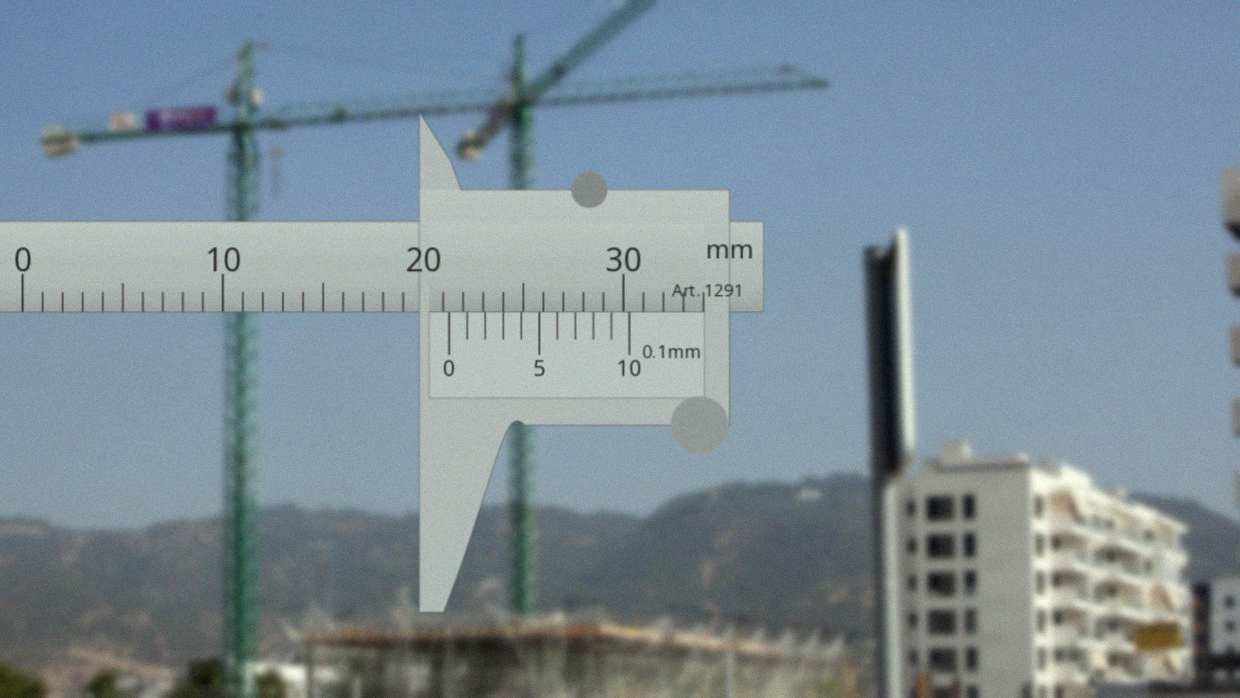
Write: 21.3 mm
